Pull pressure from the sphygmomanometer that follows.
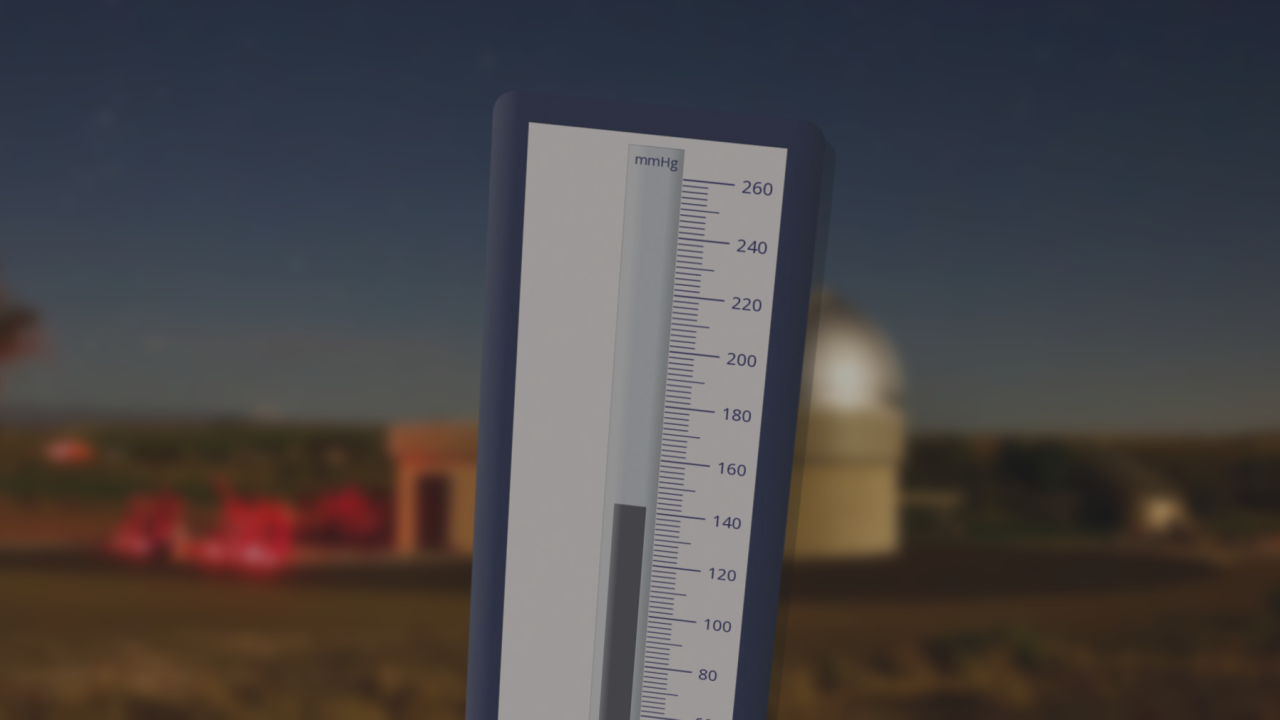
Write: 142 mmHg
